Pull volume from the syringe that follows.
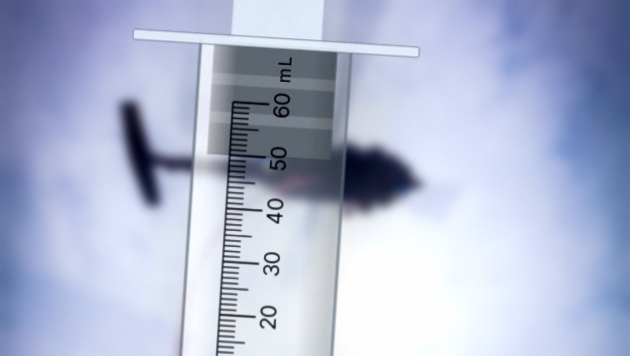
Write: 50 mL
